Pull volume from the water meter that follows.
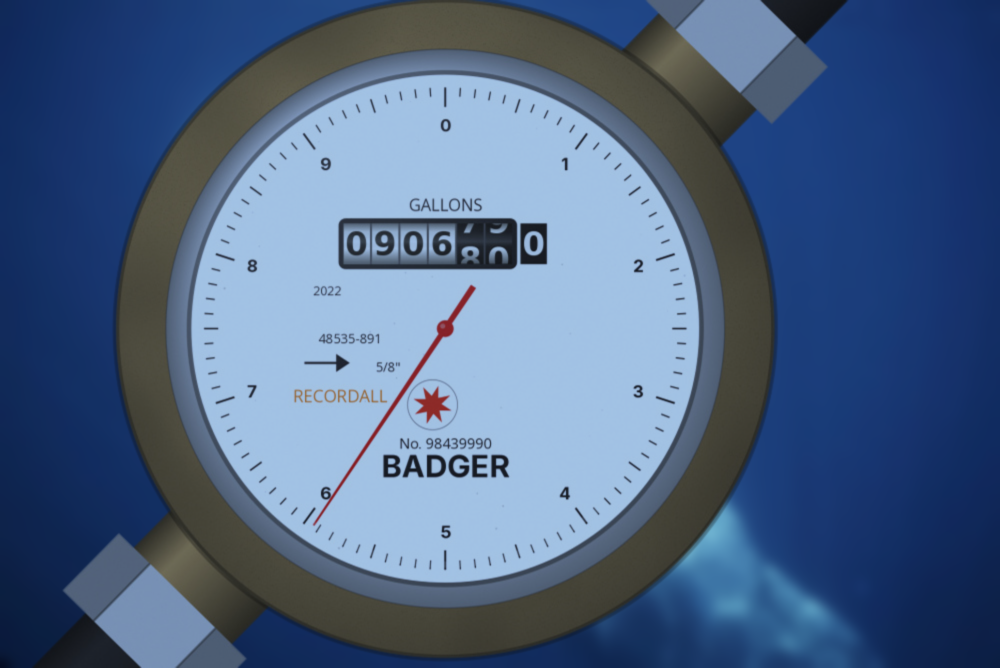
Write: 906795.9 gal
